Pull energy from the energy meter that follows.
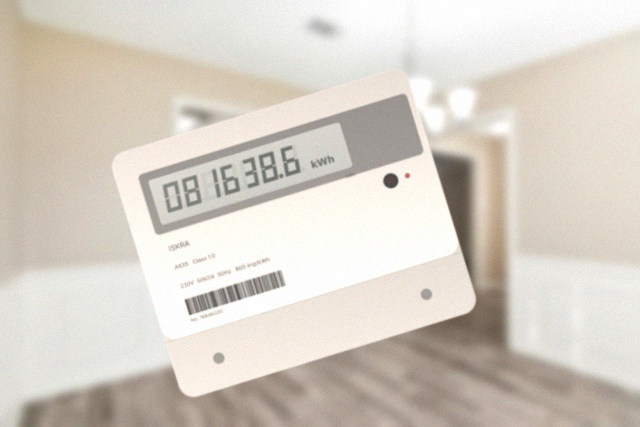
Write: 81638.6 kWh
